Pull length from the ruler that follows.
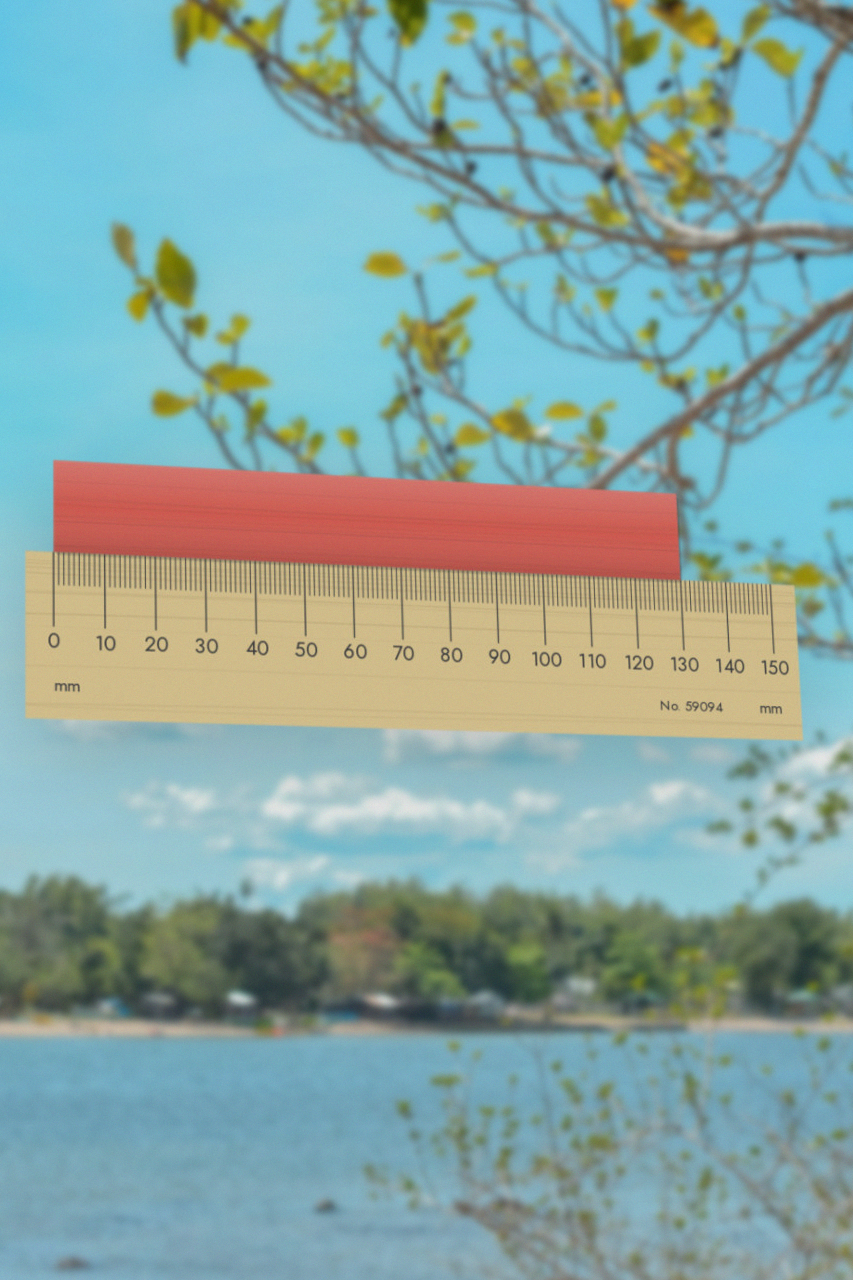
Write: 130 mm
